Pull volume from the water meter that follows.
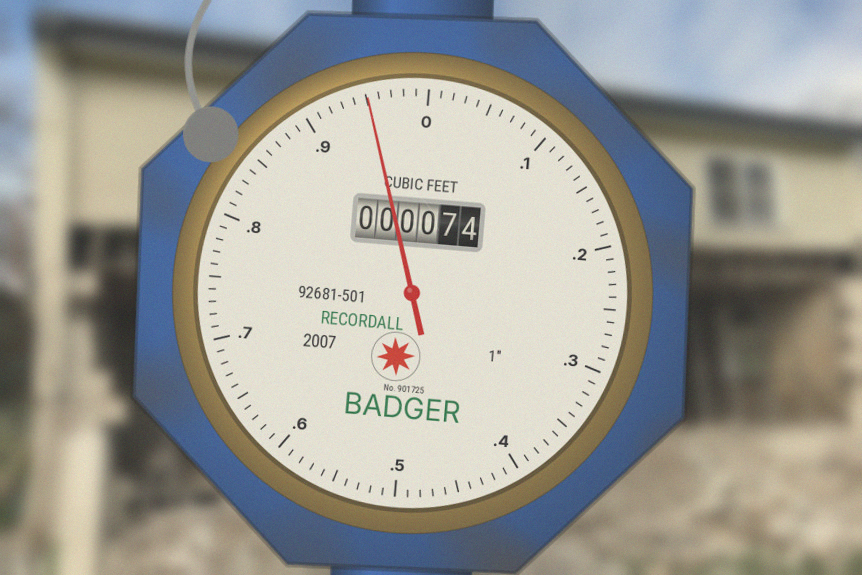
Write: 73.95 ft³
